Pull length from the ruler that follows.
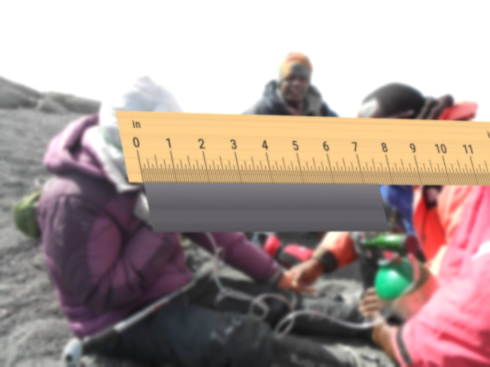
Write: 7.5 in
